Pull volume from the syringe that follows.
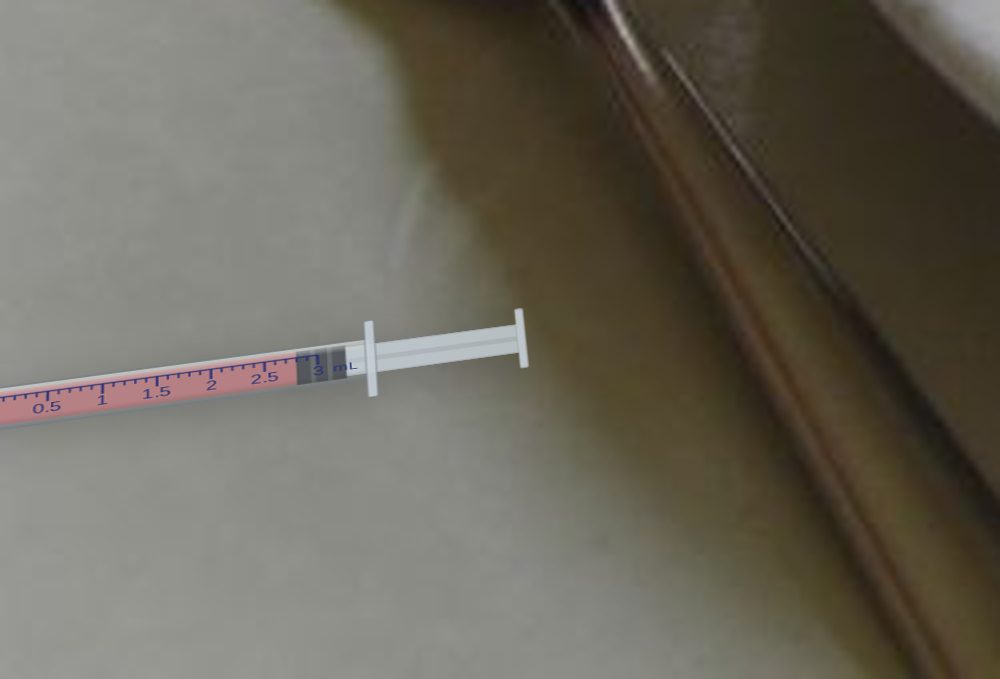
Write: 2.8 mL
